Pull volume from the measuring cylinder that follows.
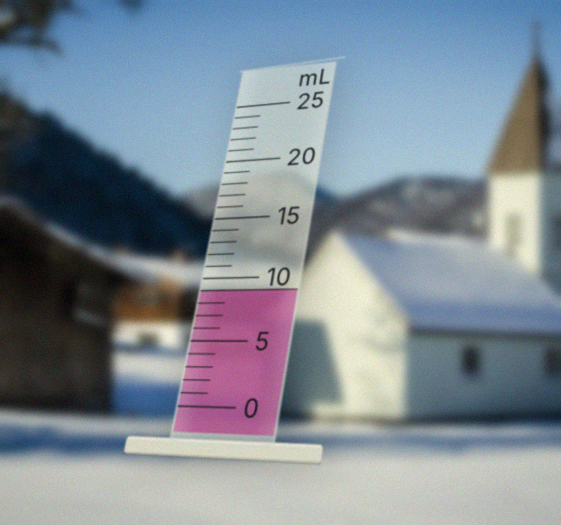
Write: 9 mL
